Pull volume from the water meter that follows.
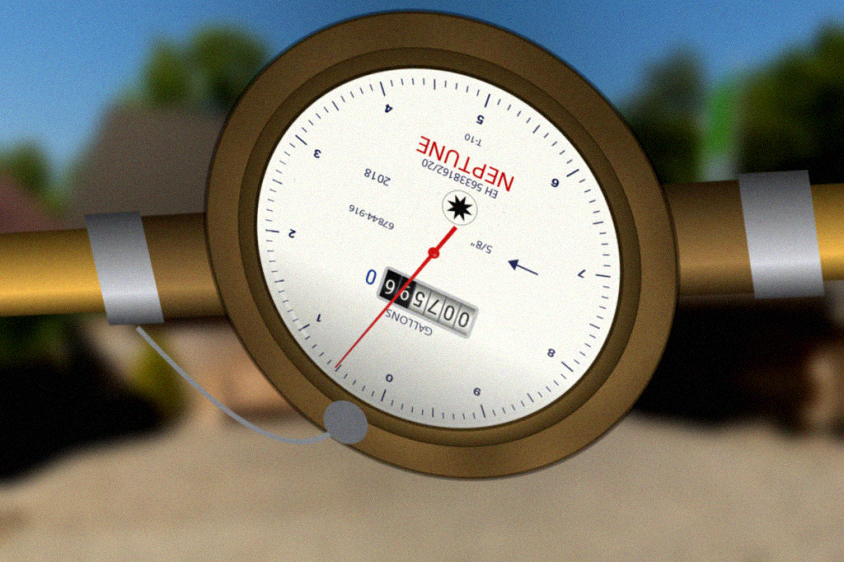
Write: 75960.5 gal
